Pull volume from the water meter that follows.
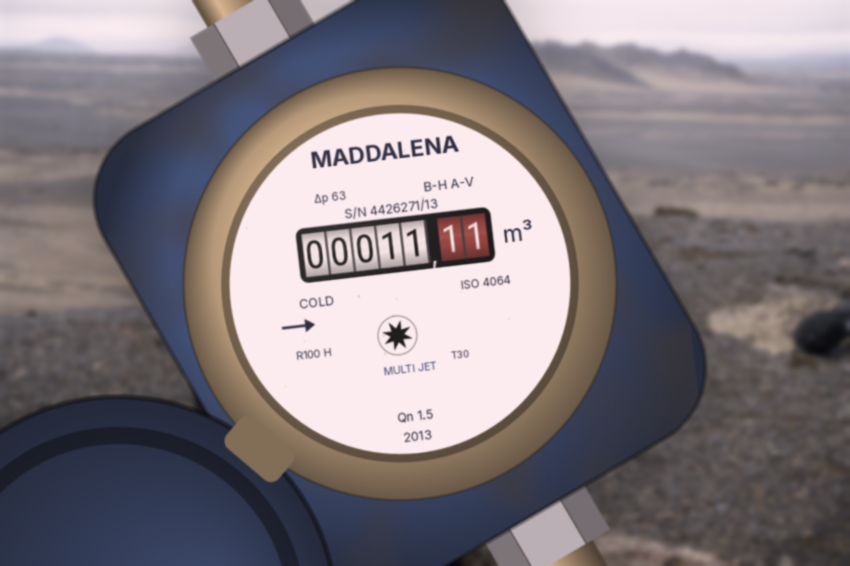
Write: 11.11 m³
